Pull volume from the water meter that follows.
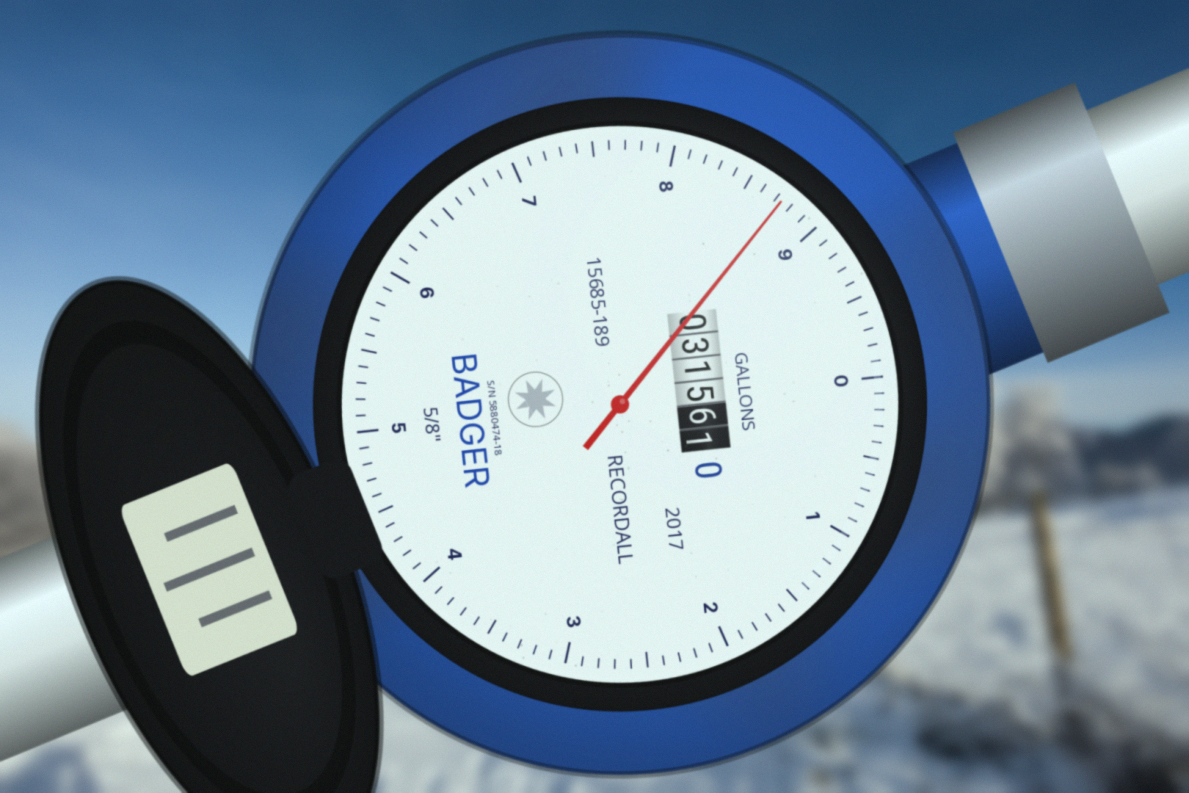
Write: 315608.7 gal
